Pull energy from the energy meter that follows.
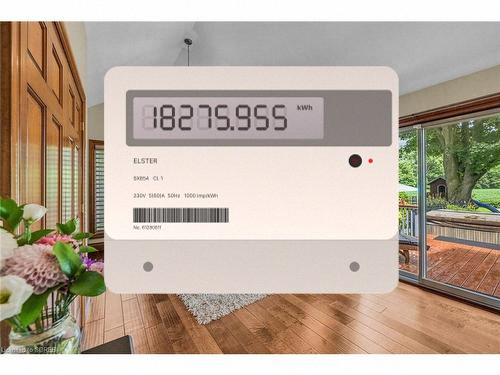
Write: 18275.955 kWh
